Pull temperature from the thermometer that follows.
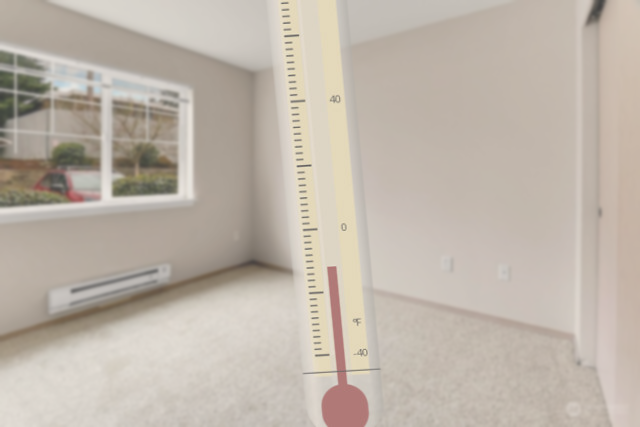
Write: -12 °F
